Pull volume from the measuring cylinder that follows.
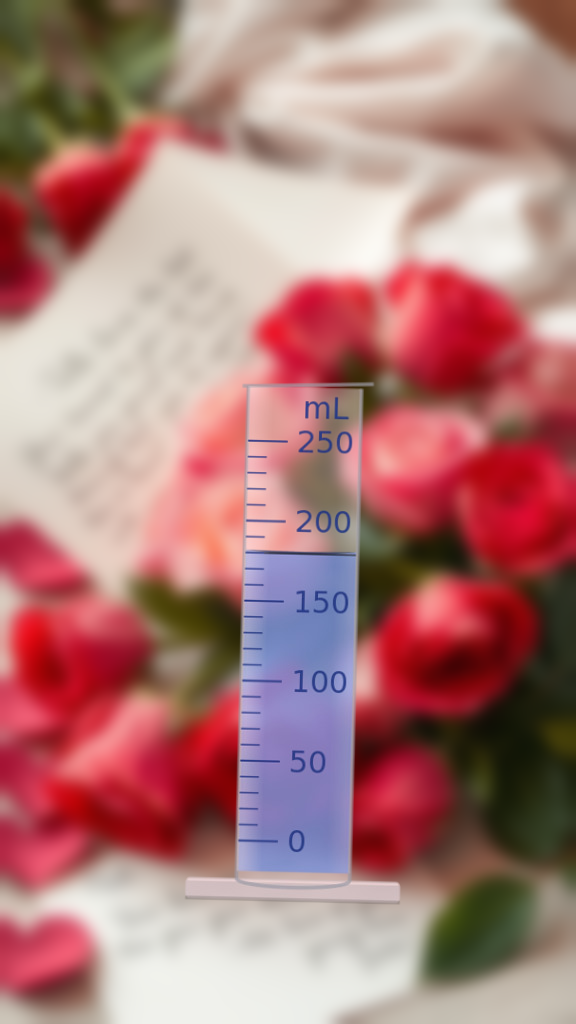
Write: 180 mL
